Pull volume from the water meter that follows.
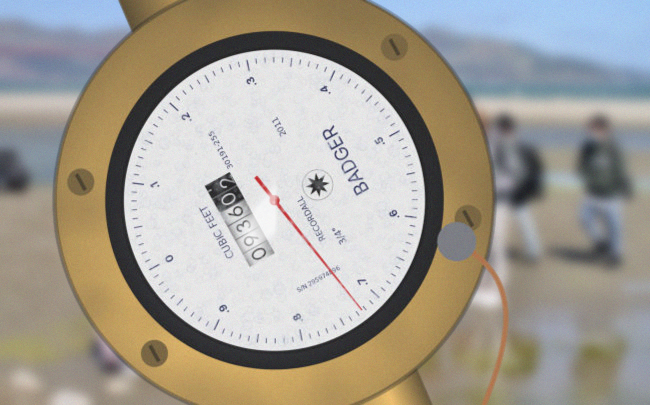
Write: 93601.72 ft³
